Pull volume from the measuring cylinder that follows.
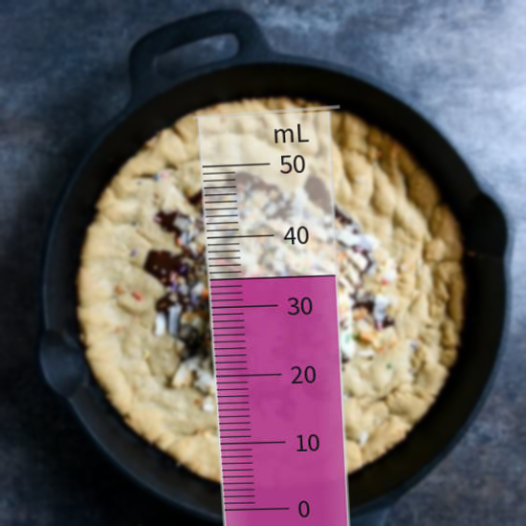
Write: 34 mL
